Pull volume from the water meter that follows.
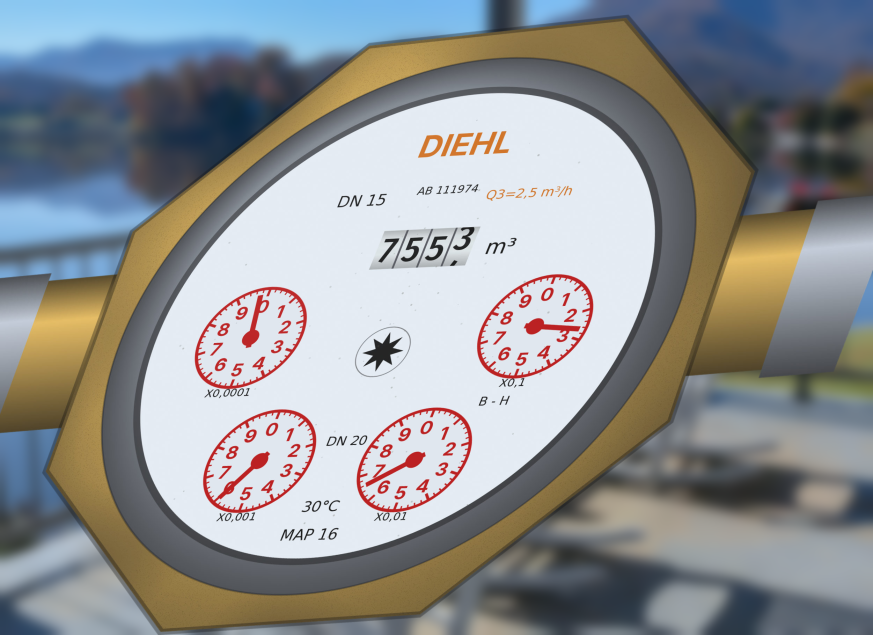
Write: 7553.2659 m³
